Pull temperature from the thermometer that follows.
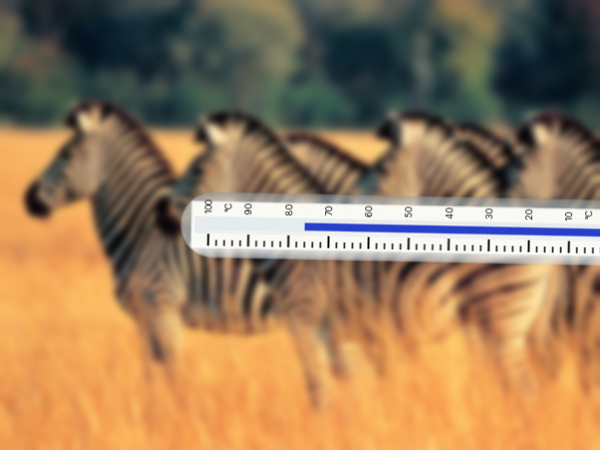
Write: 76 °C
